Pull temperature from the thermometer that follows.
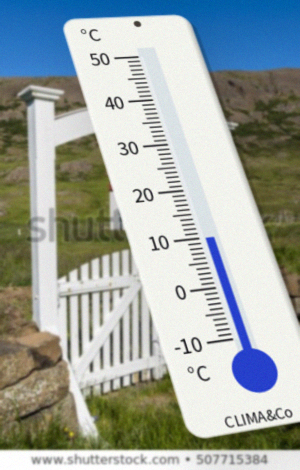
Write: 10 °C
